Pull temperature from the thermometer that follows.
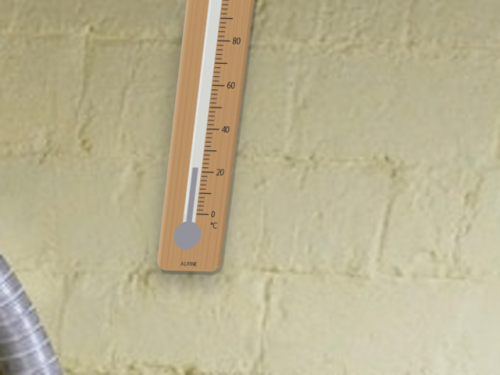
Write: 22 °C
